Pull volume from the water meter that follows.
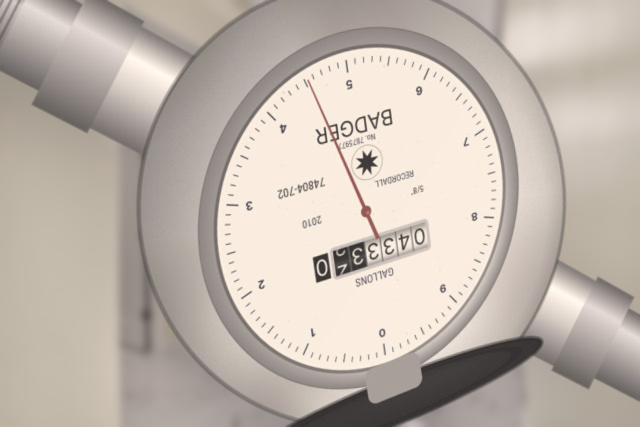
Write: 433324.5 gal
